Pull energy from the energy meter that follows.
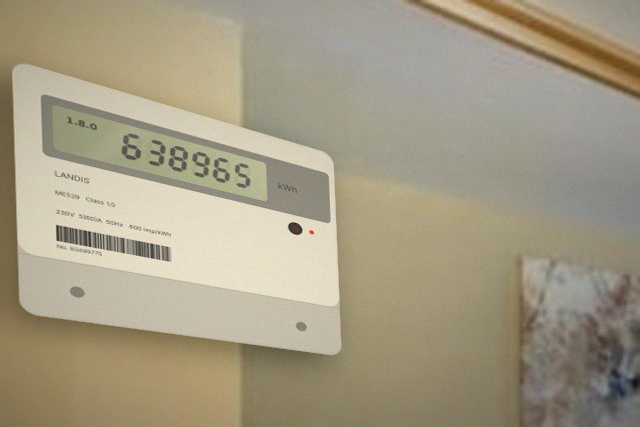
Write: 638965 kWh
